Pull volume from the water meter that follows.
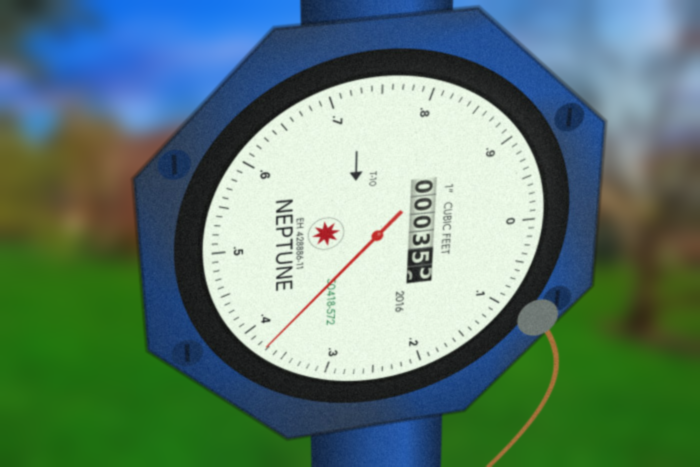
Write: 355.37 ft³
